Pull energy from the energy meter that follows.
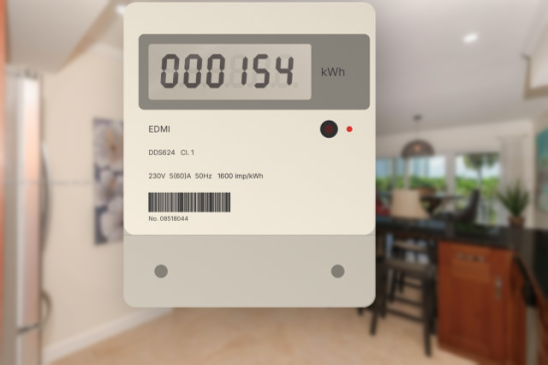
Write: 154 kWh
